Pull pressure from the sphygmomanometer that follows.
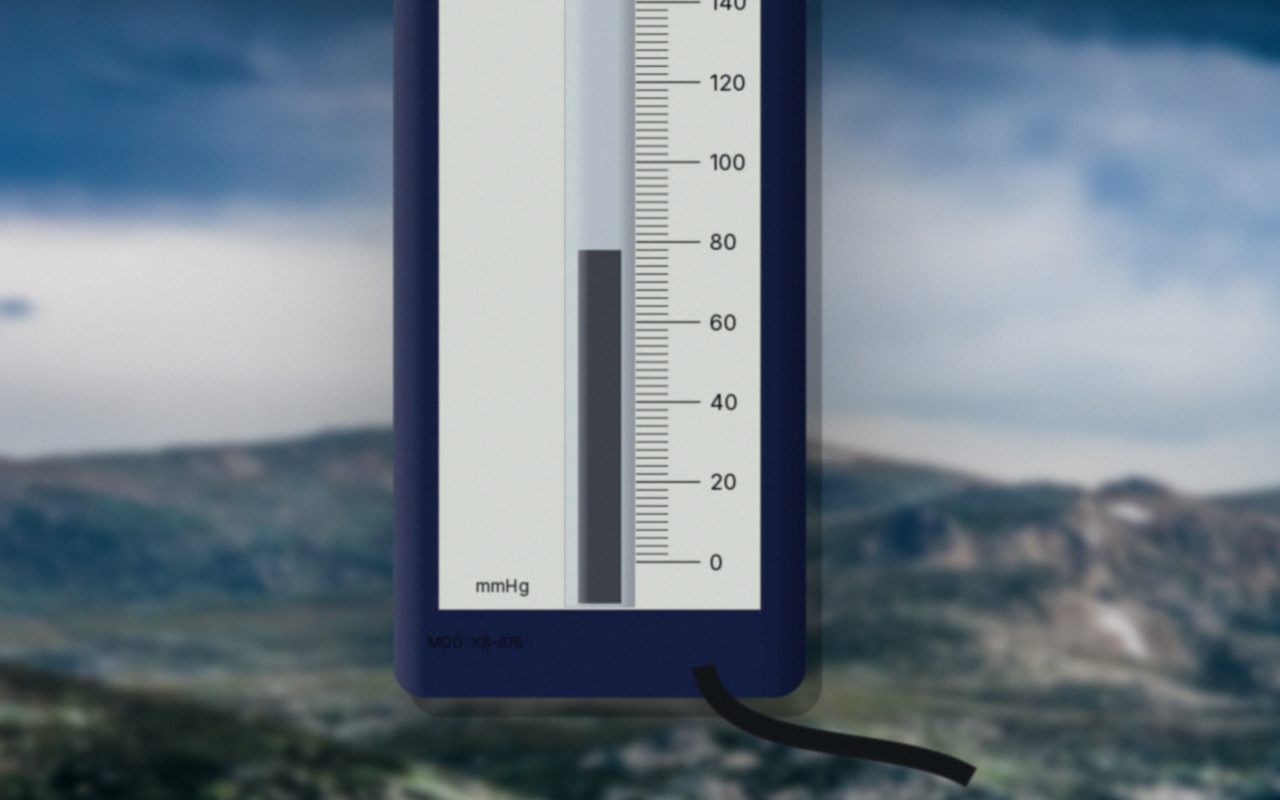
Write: 78 mmHg
